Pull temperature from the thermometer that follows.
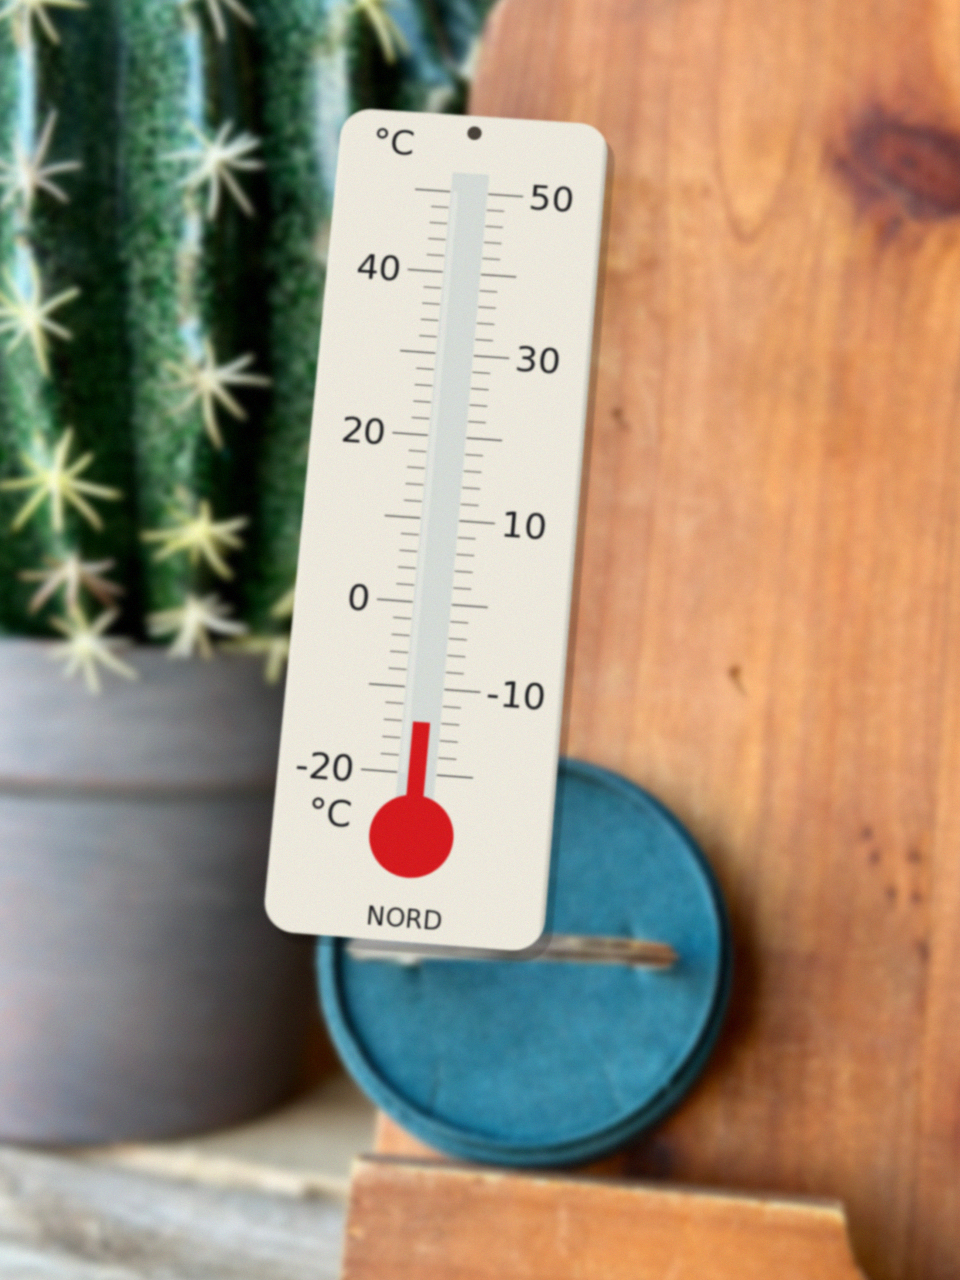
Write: -14 °C
